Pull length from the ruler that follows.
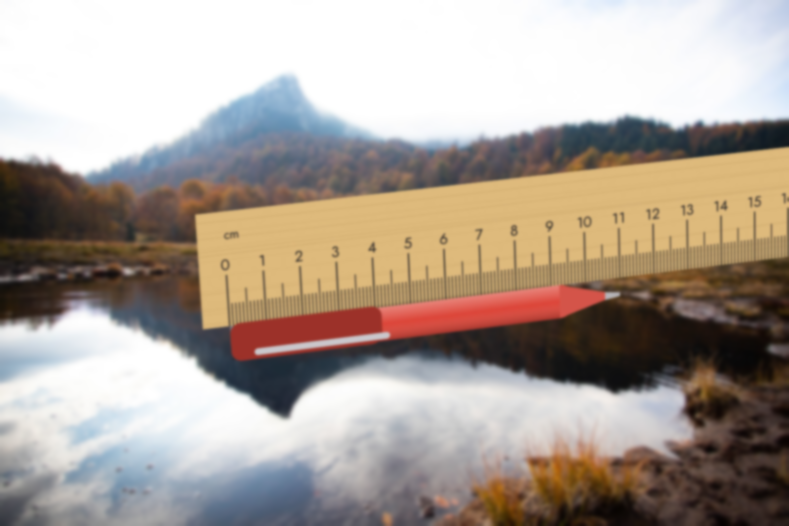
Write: 11 cm
